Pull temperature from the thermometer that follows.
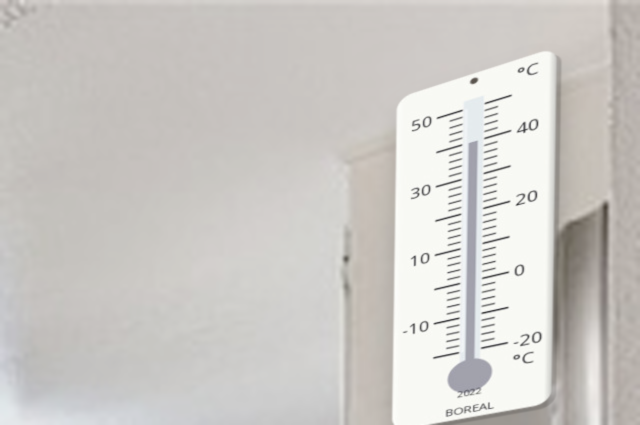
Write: 40 °C
